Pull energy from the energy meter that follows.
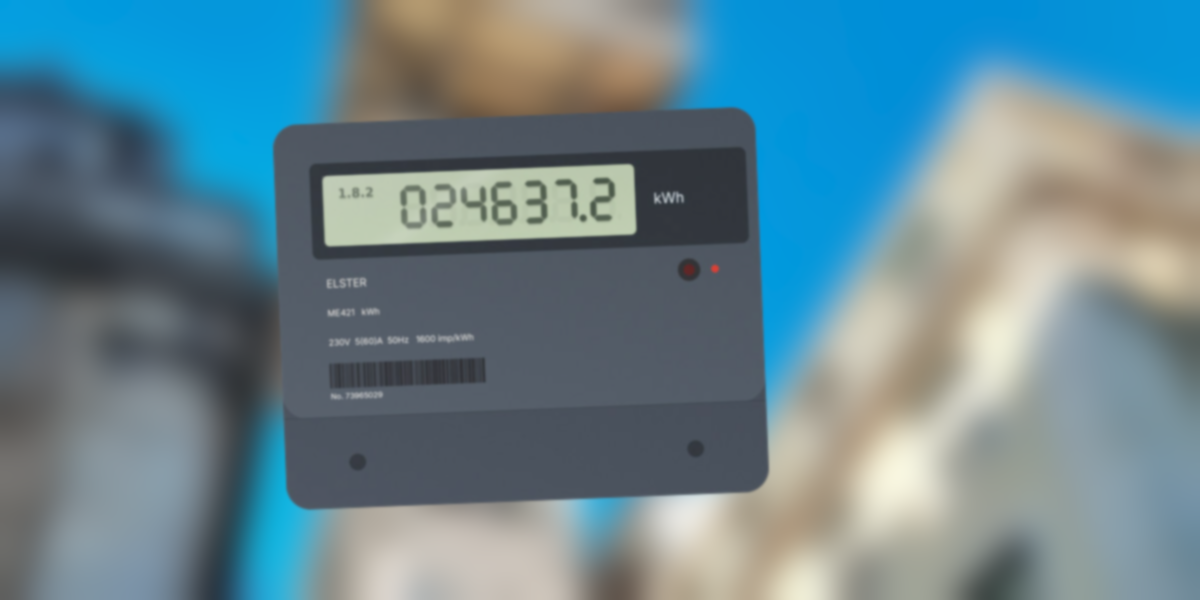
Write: 24637.2 kWh
